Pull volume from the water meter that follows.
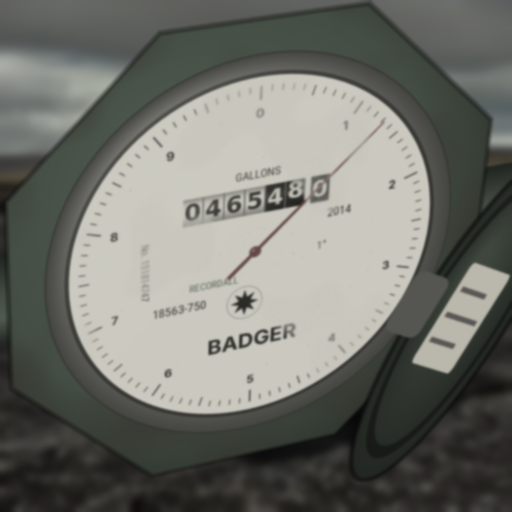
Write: 465481.3 gal
